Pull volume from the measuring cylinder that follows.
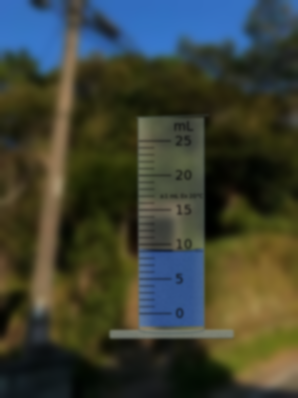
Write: 9 mL
